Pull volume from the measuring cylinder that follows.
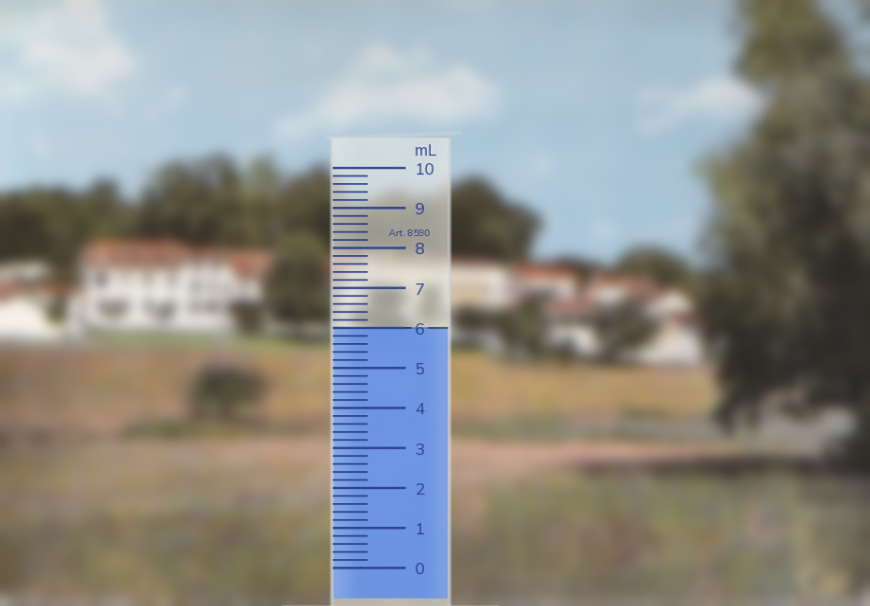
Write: 6 mL
